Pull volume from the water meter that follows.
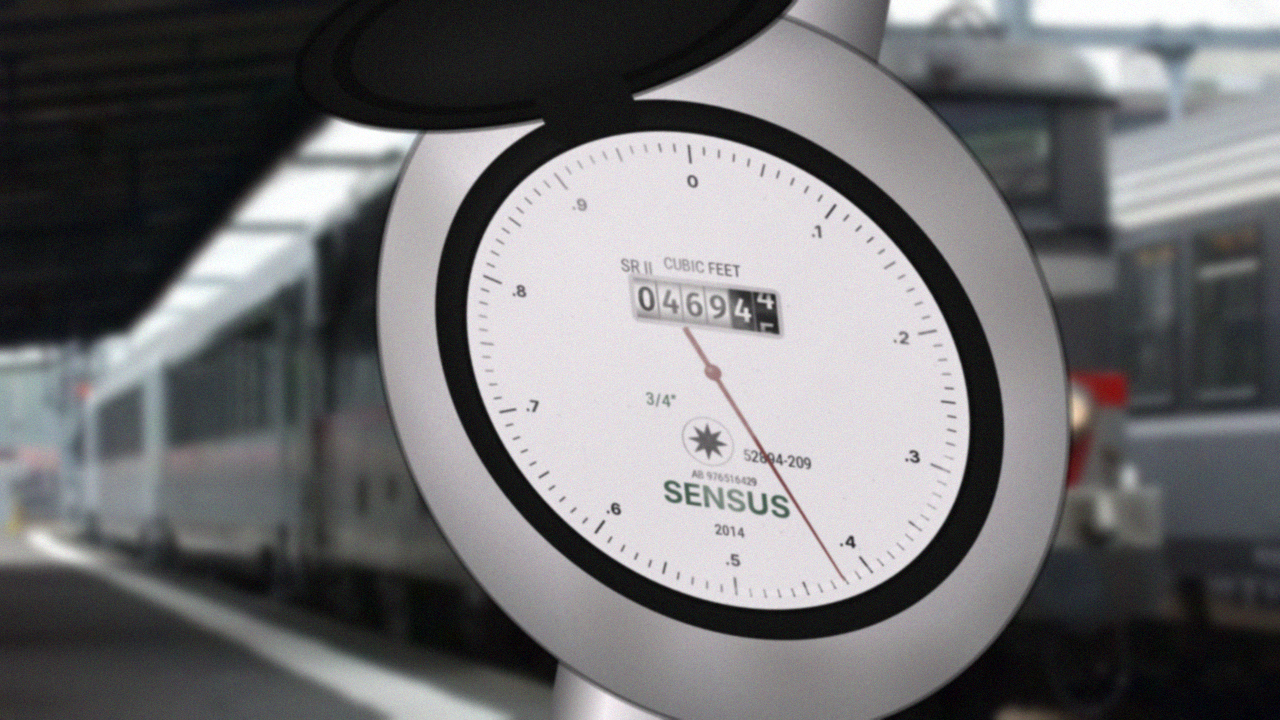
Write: 46944.42 ft³
